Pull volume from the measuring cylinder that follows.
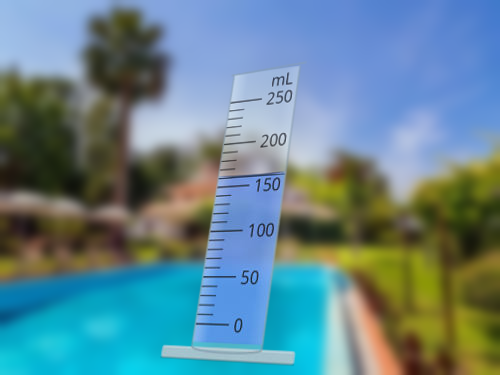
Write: 160 mL
